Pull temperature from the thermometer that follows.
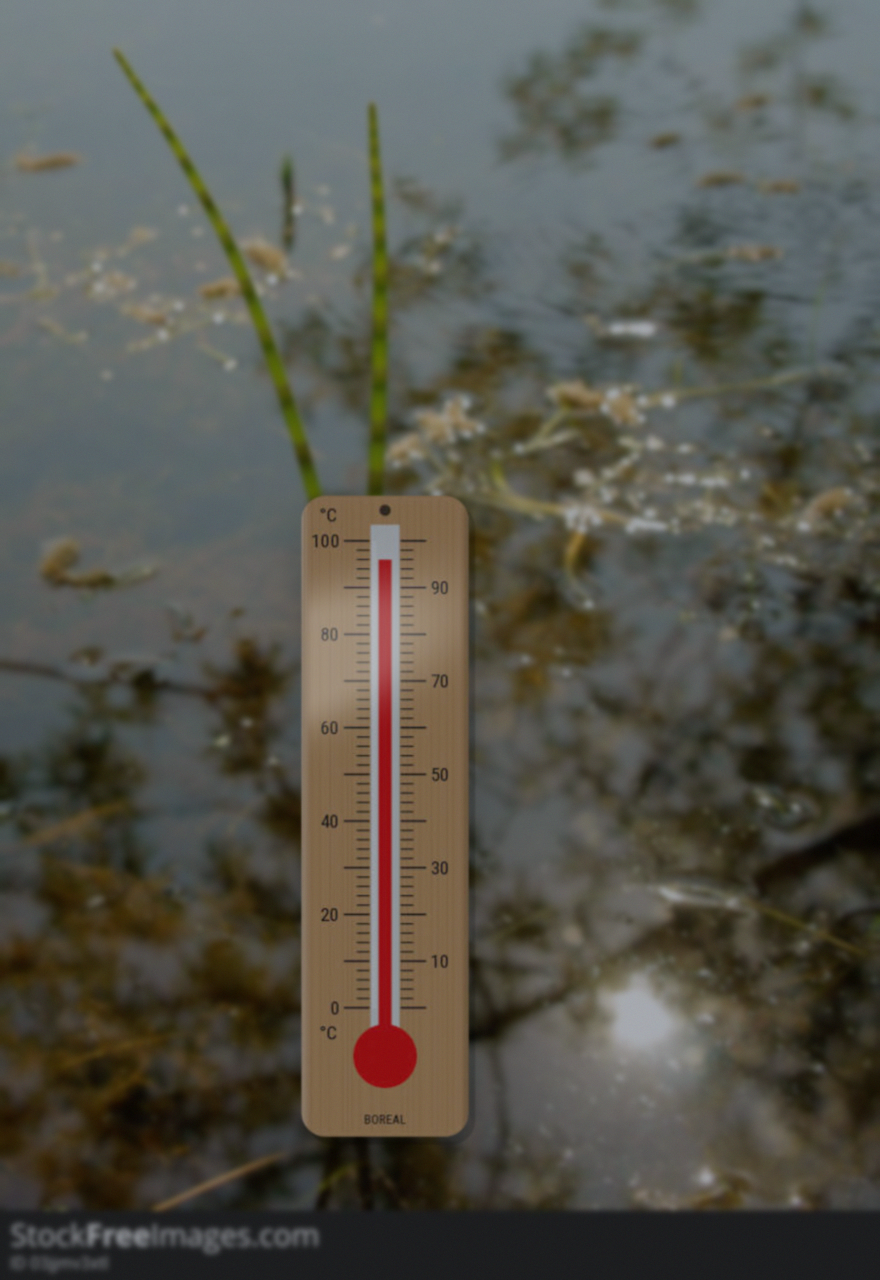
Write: 96 °C
